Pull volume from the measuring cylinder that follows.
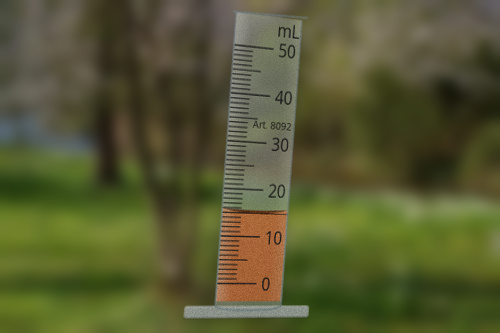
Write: 15 mL
